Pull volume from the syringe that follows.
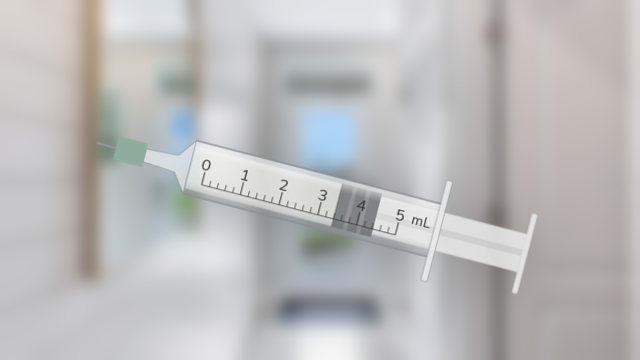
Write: 3.4 mL
